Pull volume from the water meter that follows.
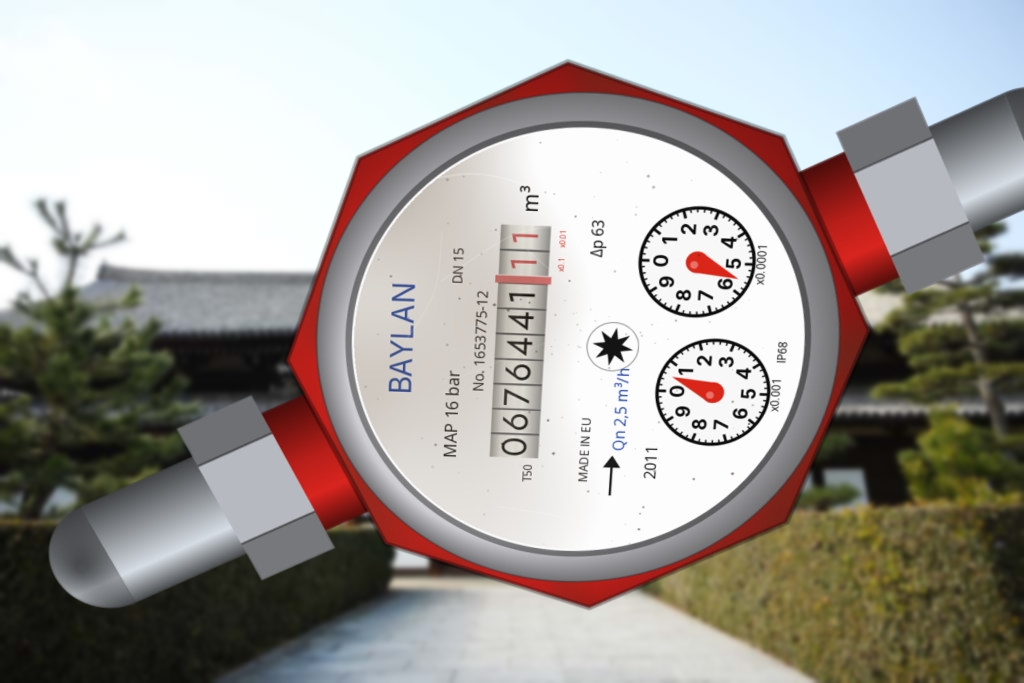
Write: 676441.1105 m³
